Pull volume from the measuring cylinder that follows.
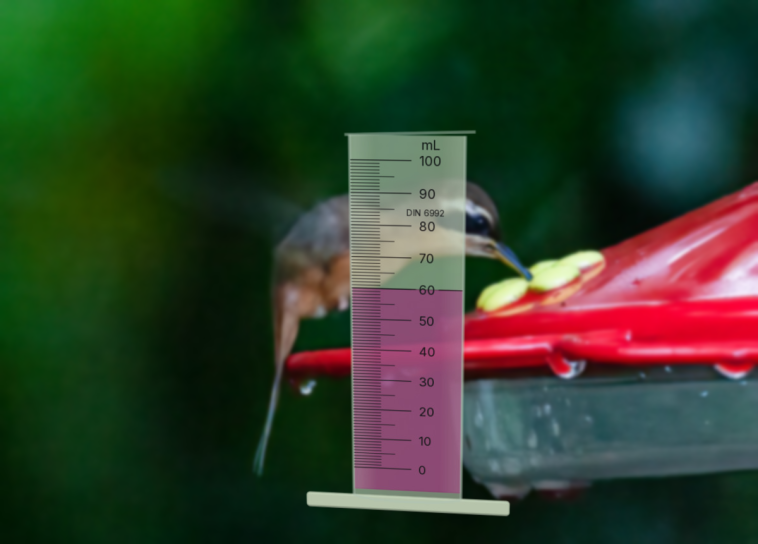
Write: 60 mL
